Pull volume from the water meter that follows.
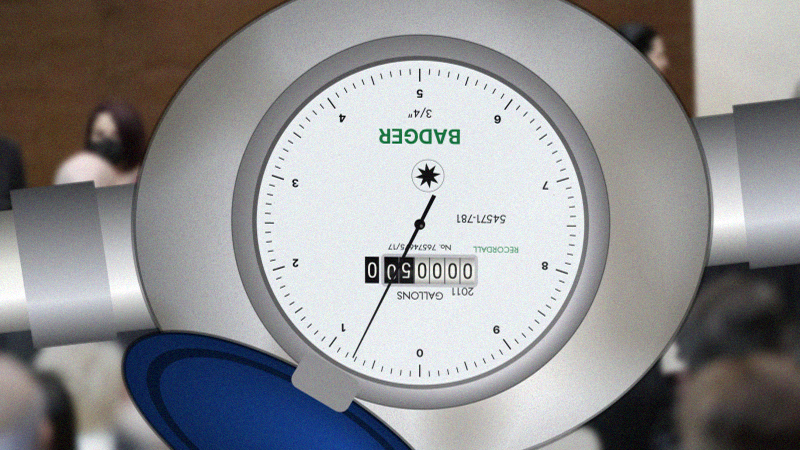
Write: 500.7 gal
